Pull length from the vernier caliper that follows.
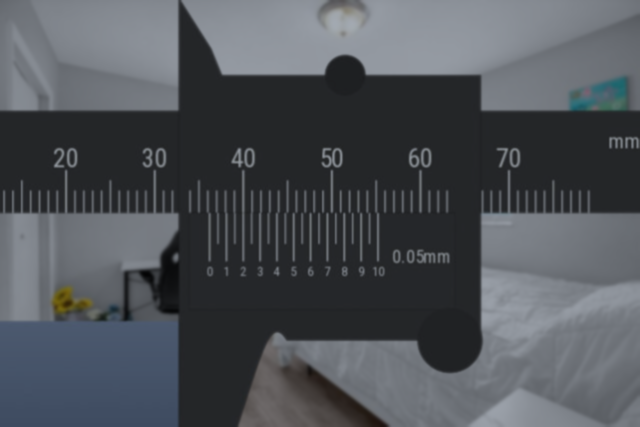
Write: 36.2 mm
